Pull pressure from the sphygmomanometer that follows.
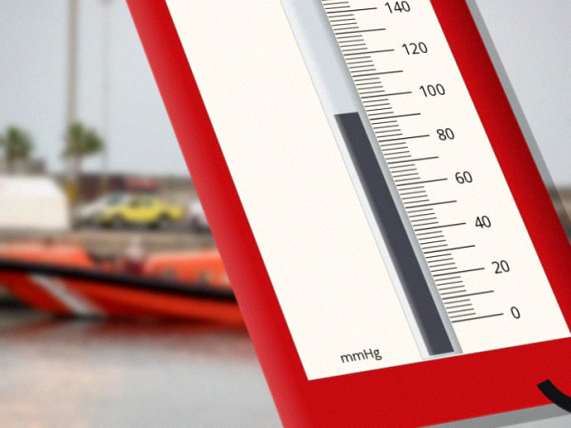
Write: 94 mmHg
